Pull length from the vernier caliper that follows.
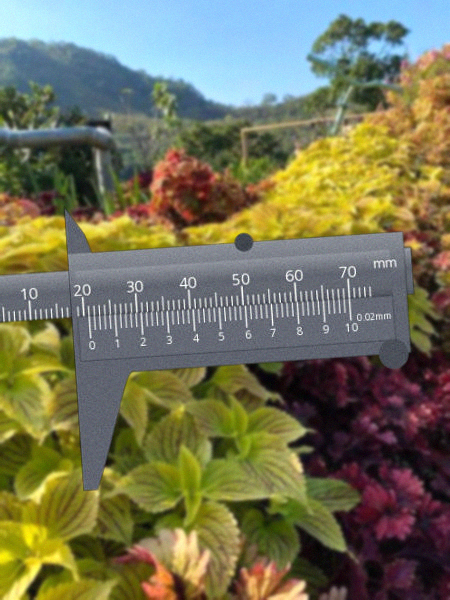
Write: 21.0 mm
